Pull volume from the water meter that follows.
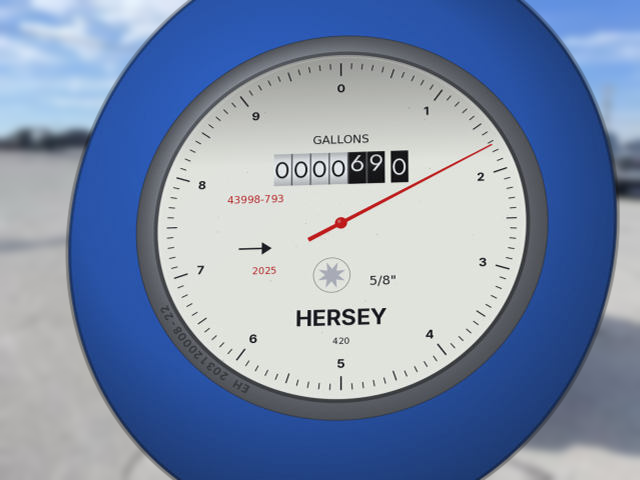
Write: 691.7 gal
